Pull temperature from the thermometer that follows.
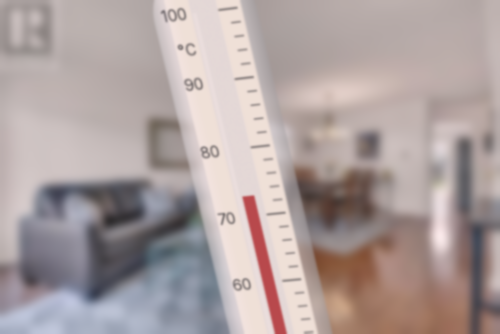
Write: 73 °C
